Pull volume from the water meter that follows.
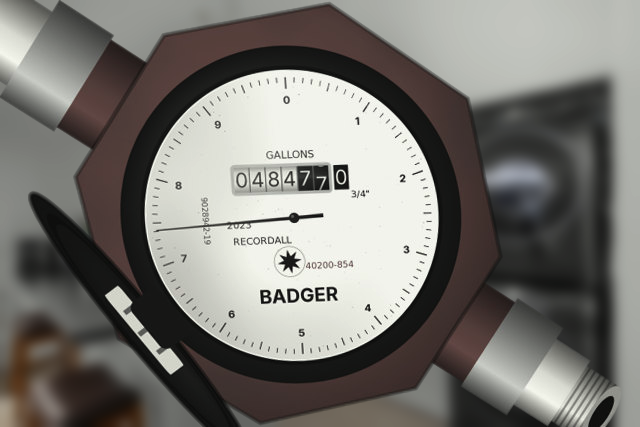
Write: 484767.4 gal
